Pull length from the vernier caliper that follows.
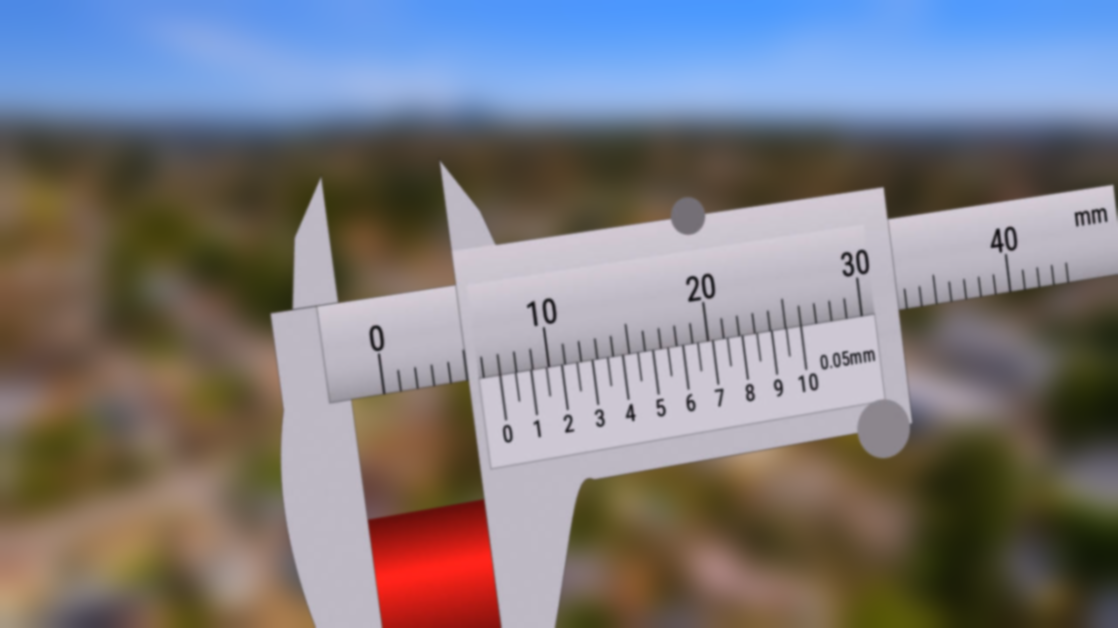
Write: 7.0 mm
